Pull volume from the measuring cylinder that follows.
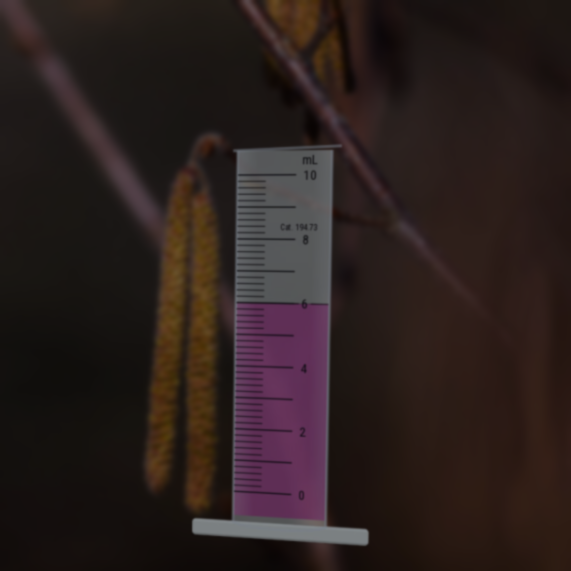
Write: 6 mL
